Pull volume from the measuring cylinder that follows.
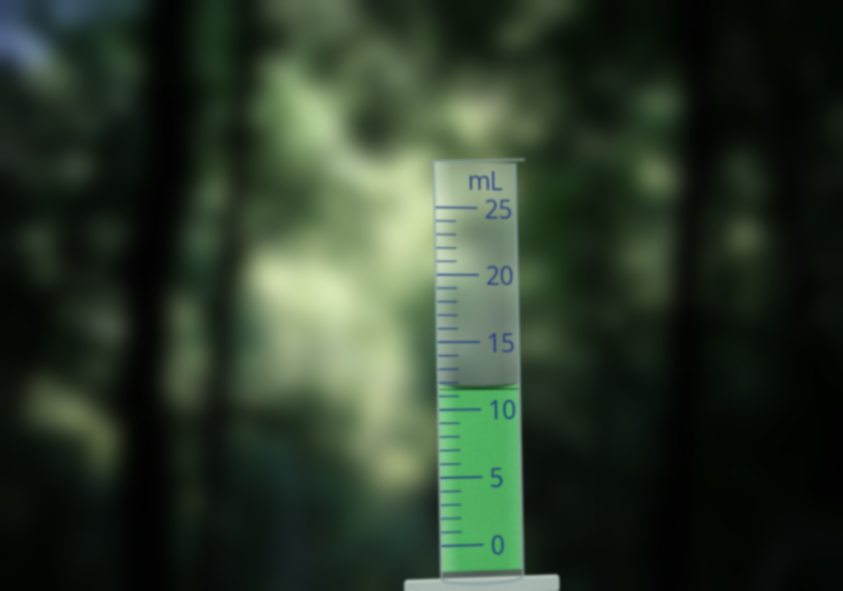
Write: 11.5 mL
